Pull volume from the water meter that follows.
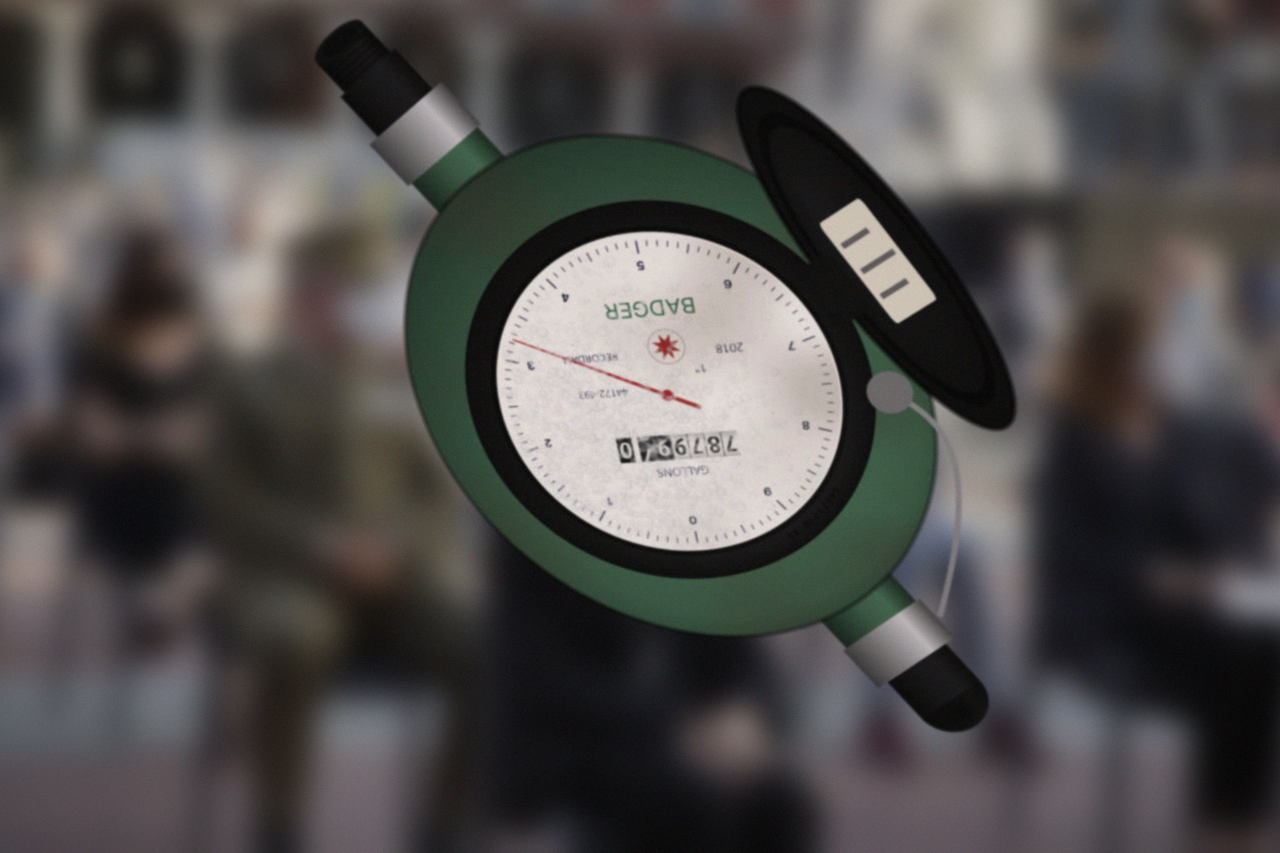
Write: 7879973.2 gal
